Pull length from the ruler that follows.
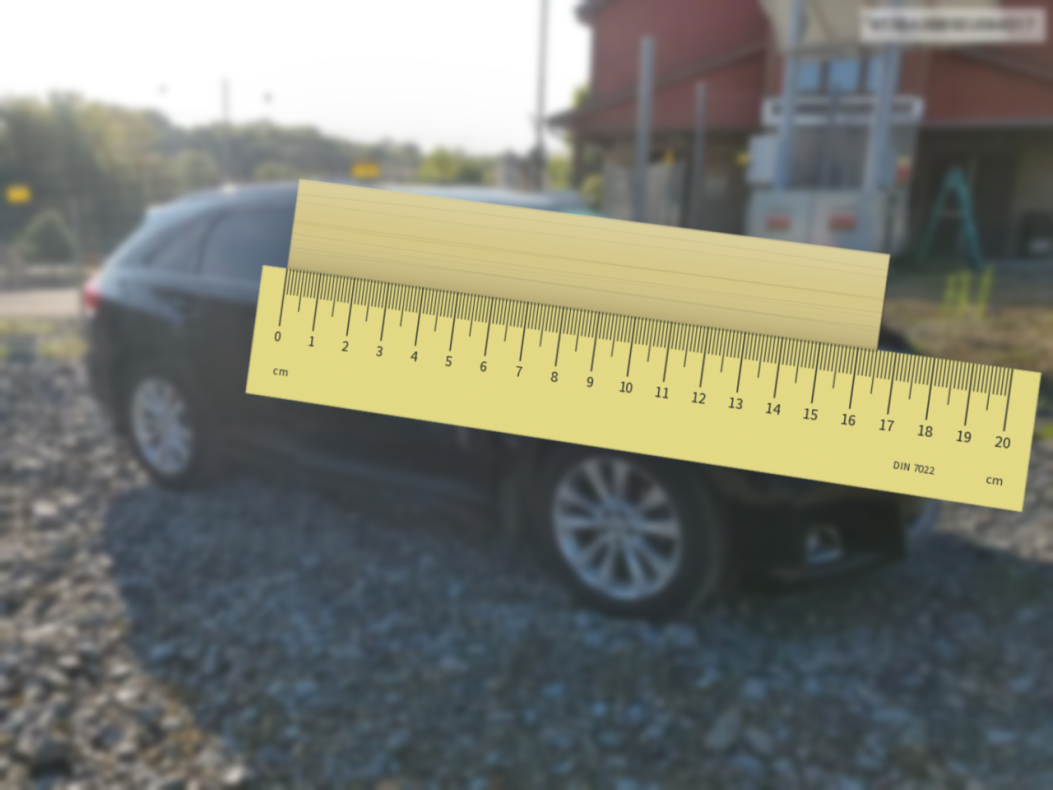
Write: 16.5 cm
